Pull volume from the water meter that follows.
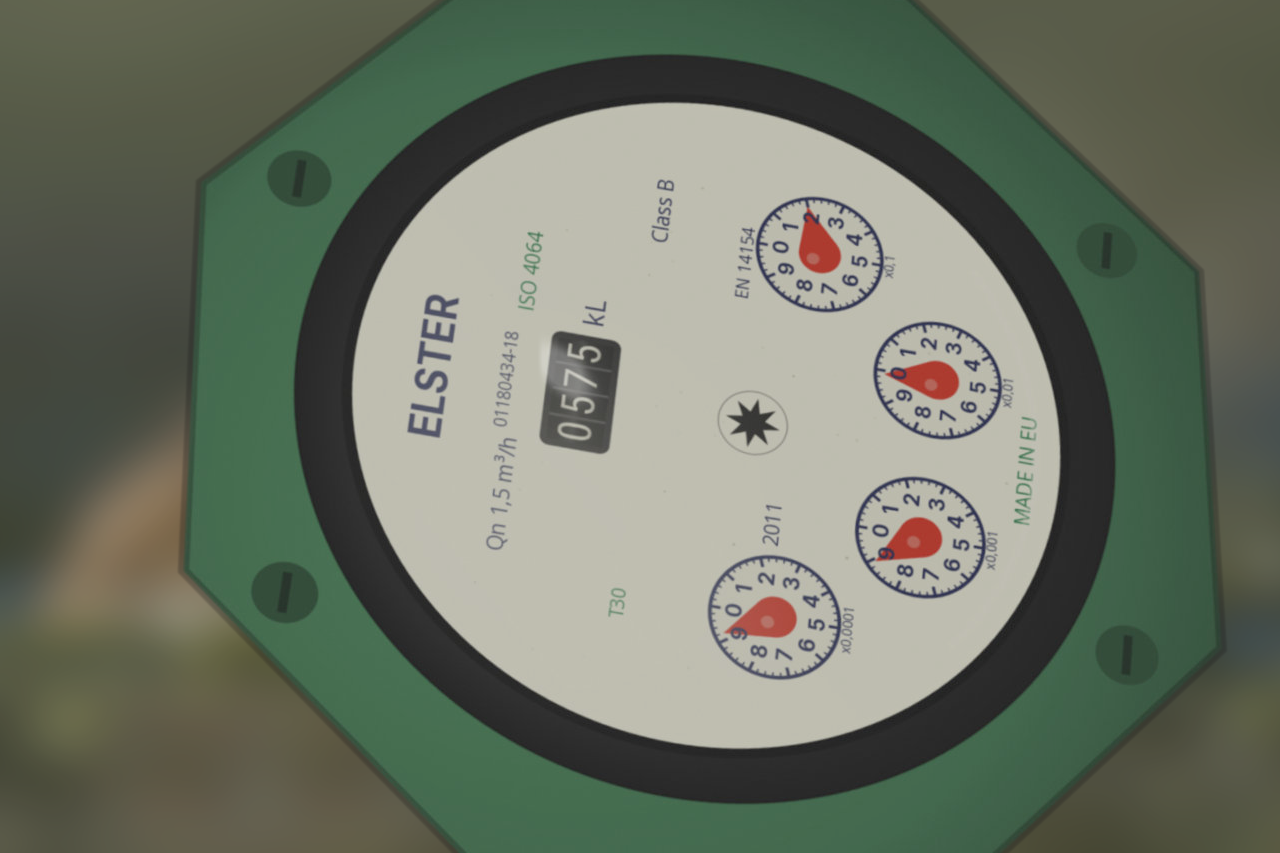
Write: 575.1989 kL
